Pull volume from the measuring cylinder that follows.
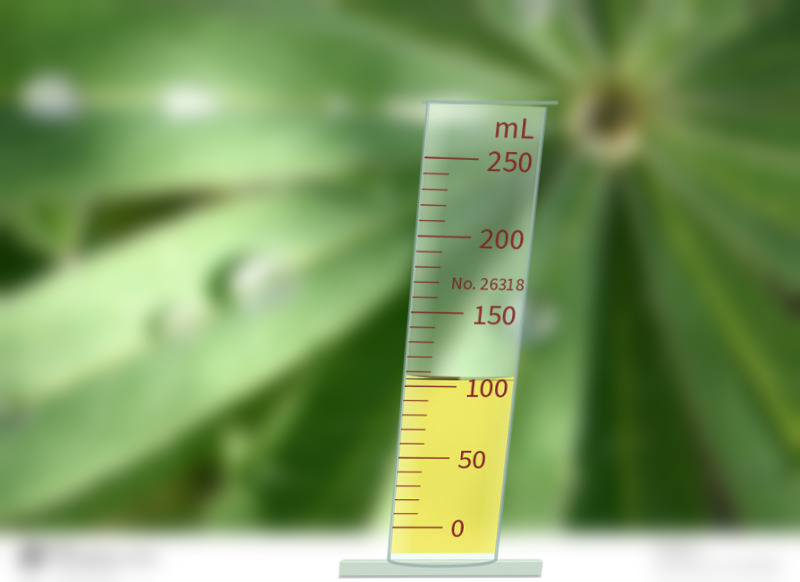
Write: 105 mL
